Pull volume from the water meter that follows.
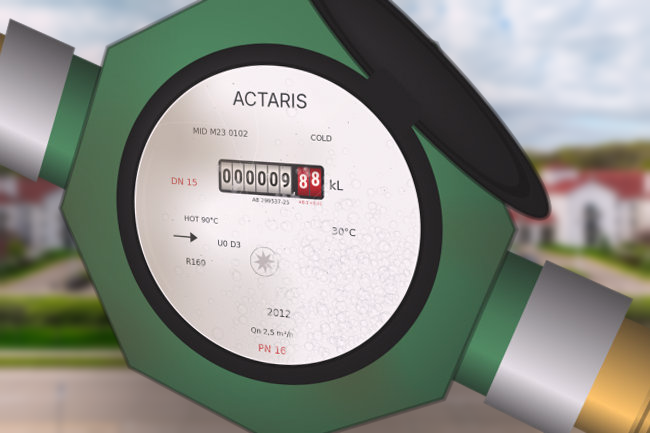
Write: 9.88 kL
